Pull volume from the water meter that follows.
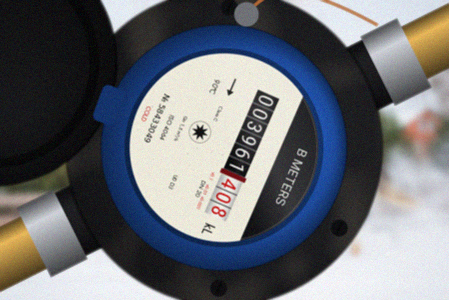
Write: 3961.408 kL
